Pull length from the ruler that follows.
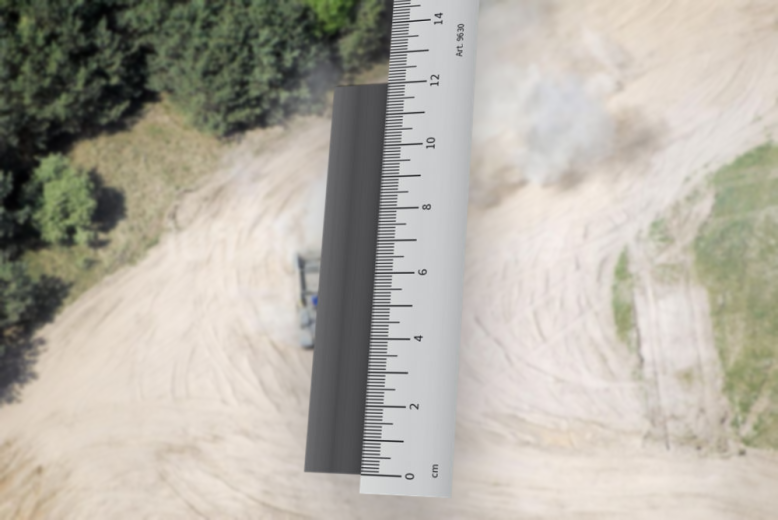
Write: 12 cm
